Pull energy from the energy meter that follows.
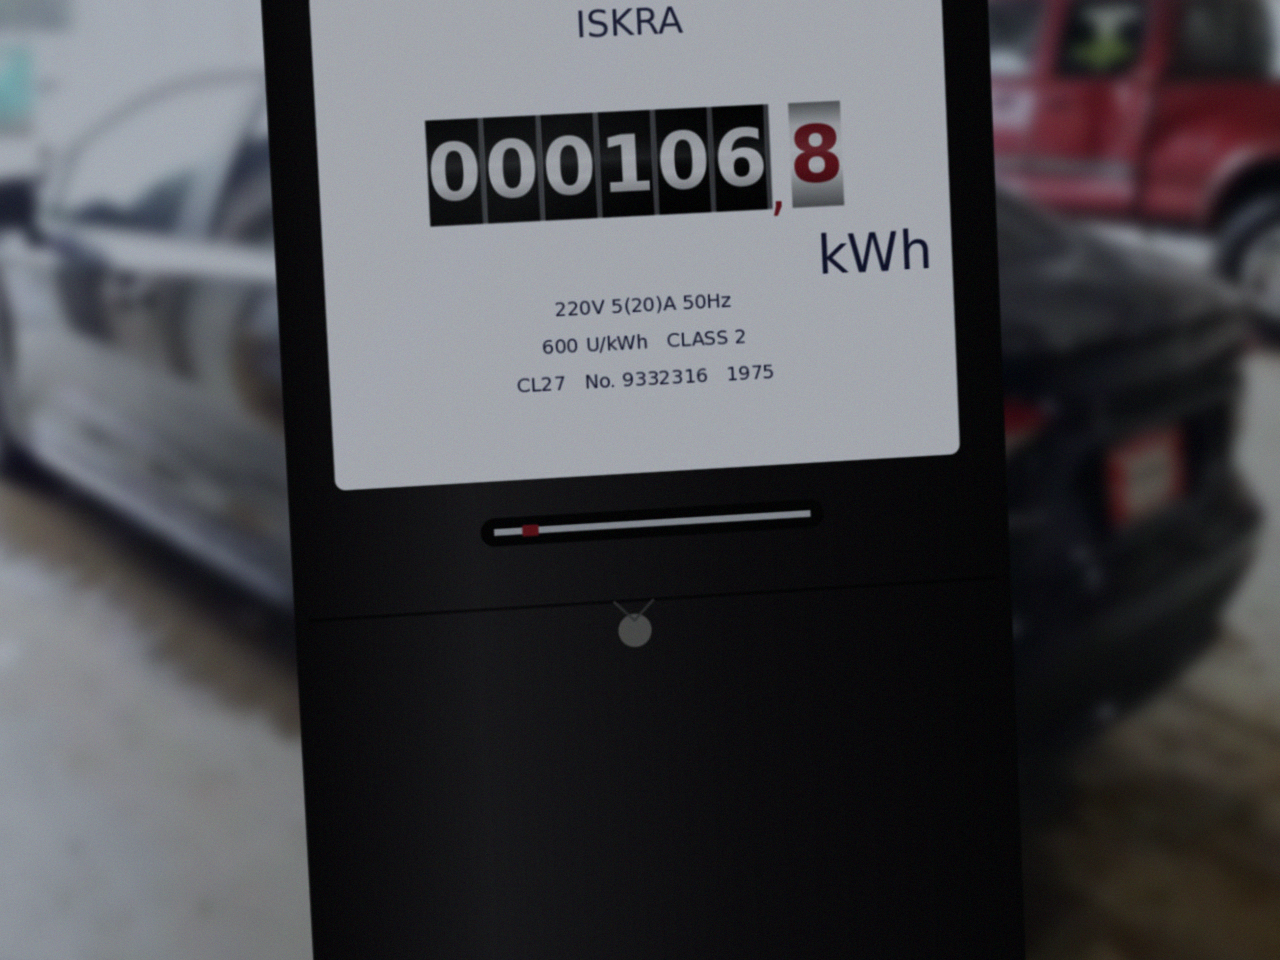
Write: 106.8 kWh
